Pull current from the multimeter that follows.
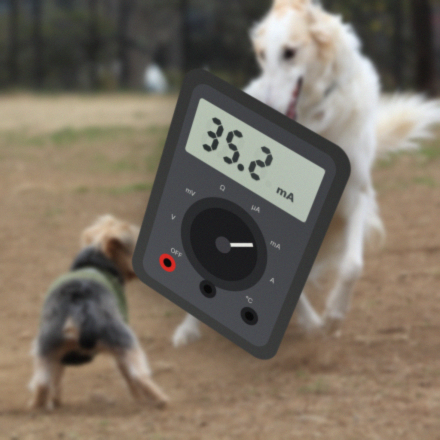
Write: 35.2 mA
